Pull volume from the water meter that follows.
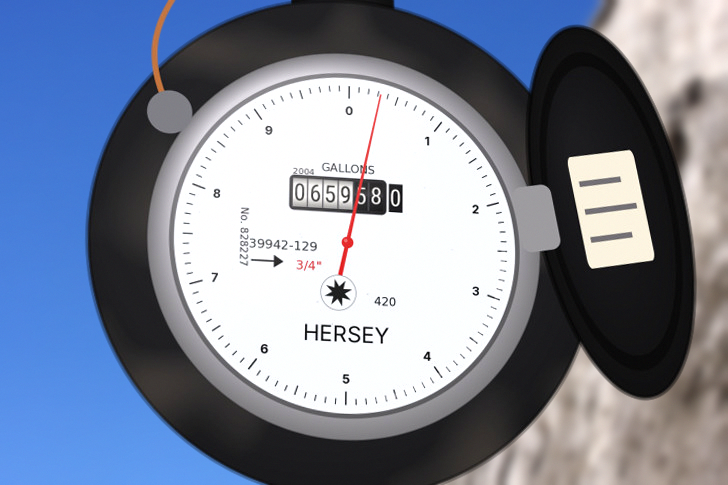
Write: 659580.3 gal
